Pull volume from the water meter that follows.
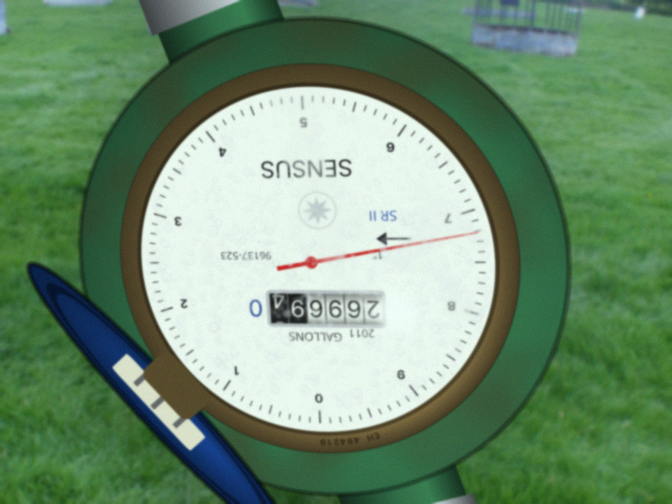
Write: 2696937.2 gal
